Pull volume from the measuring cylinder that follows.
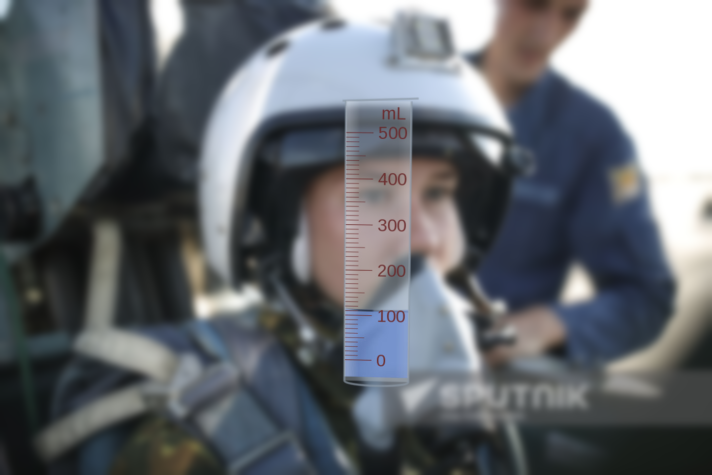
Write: 110 mL
